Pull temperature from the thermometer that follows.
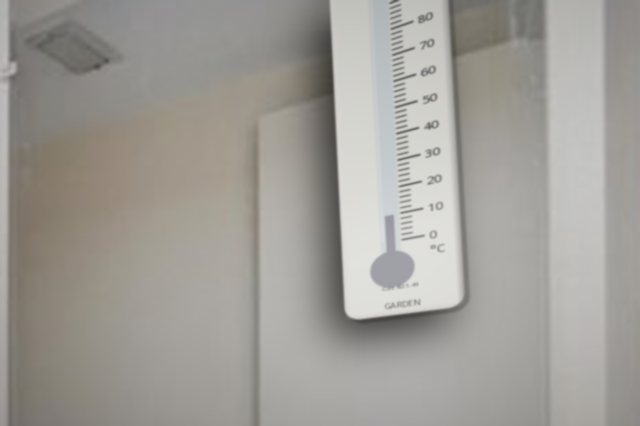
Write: 10 °C
